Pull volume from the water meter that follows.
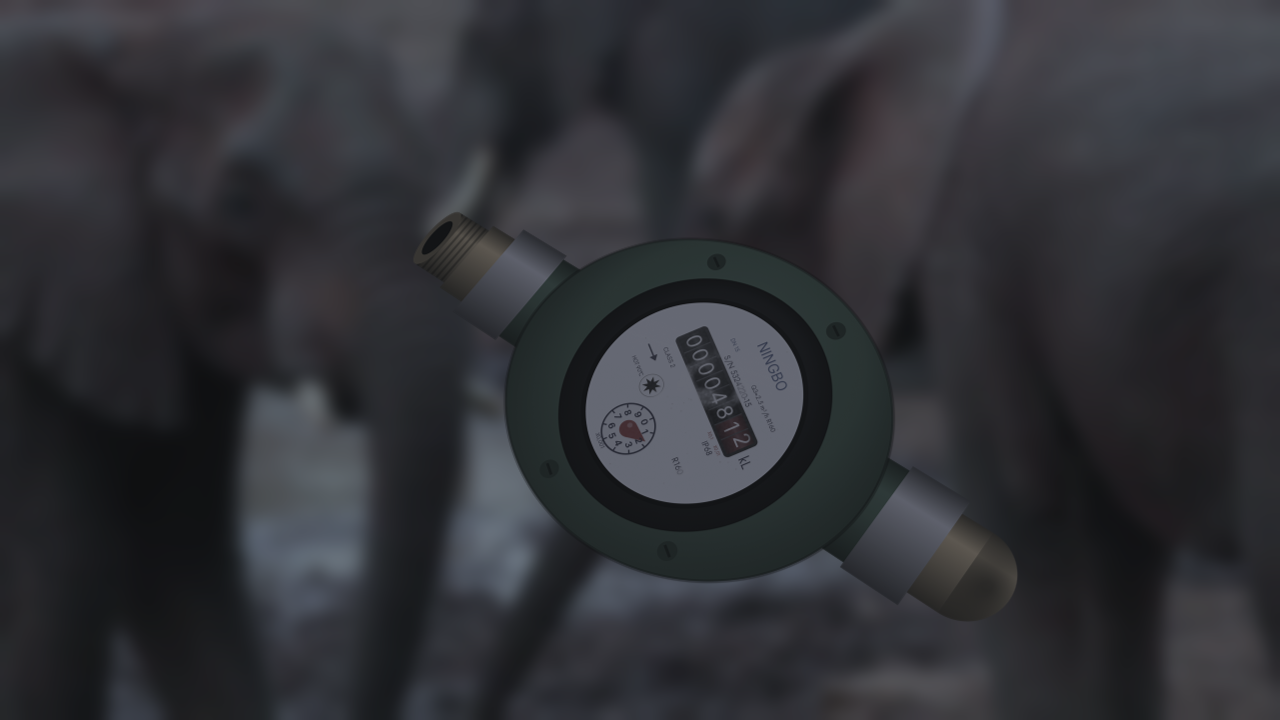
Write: 48.121 kL
